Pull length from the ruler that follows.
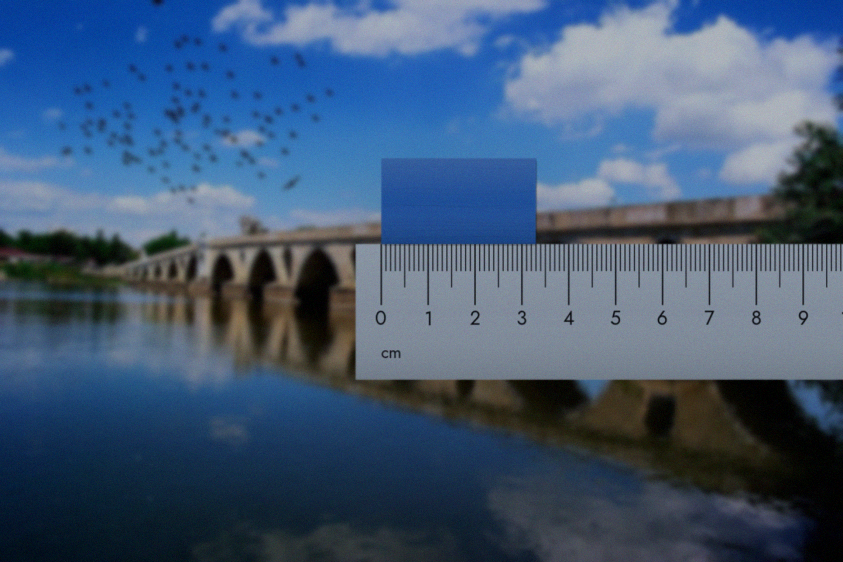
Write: 3.3 cm
